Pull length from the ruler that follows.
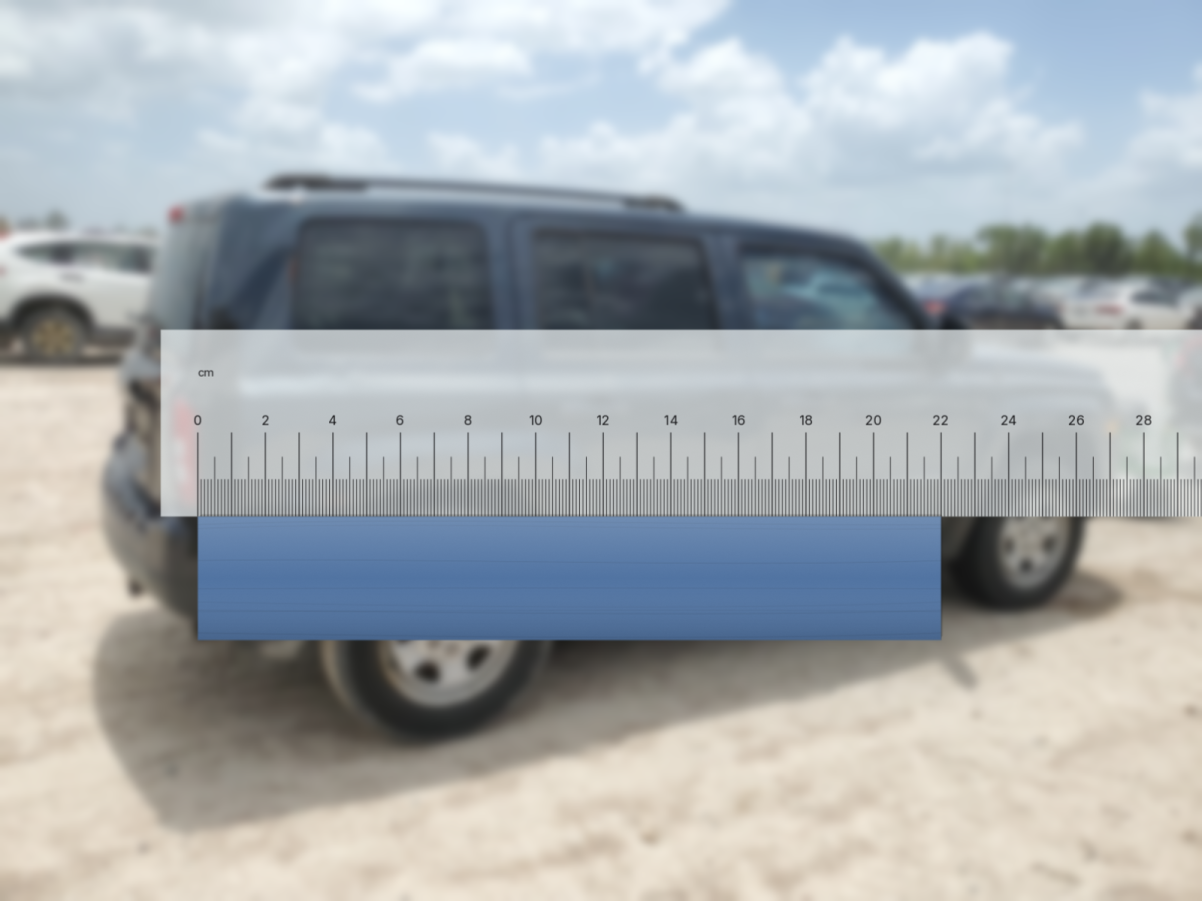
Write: 22 cm
